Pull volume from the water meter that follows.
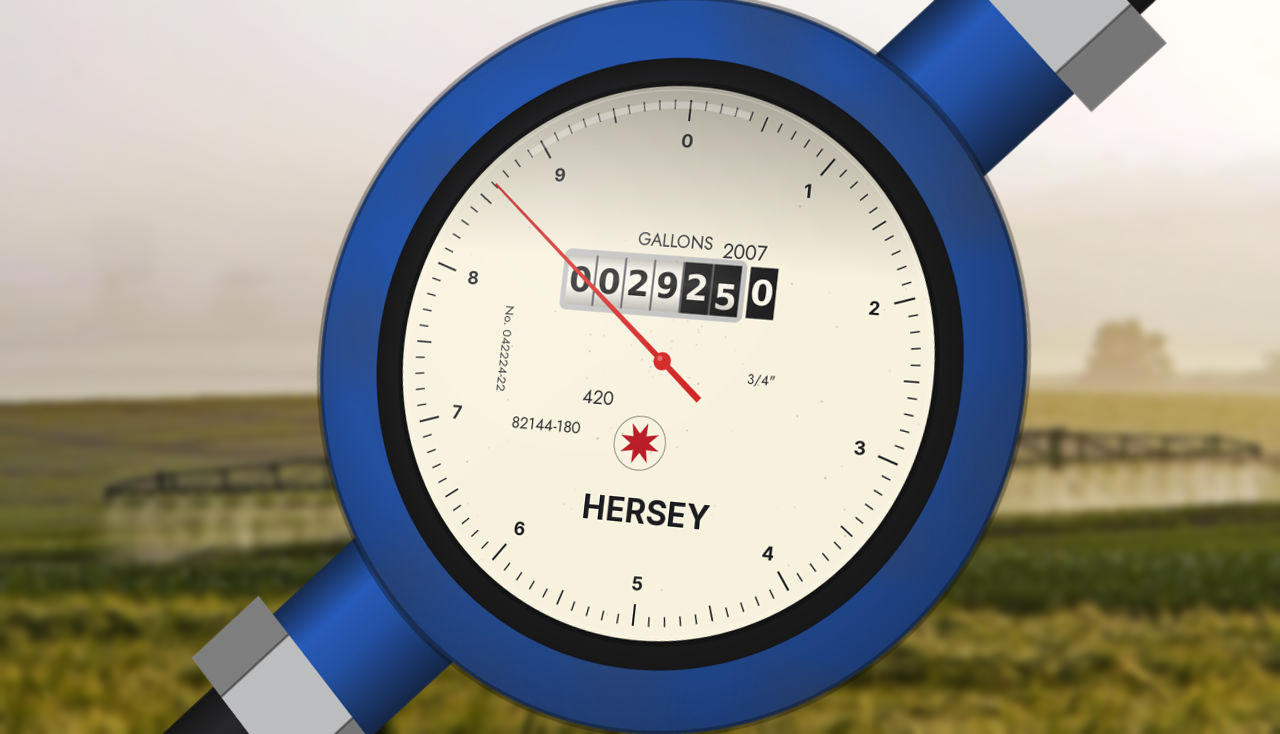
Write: 29248.6 gal
